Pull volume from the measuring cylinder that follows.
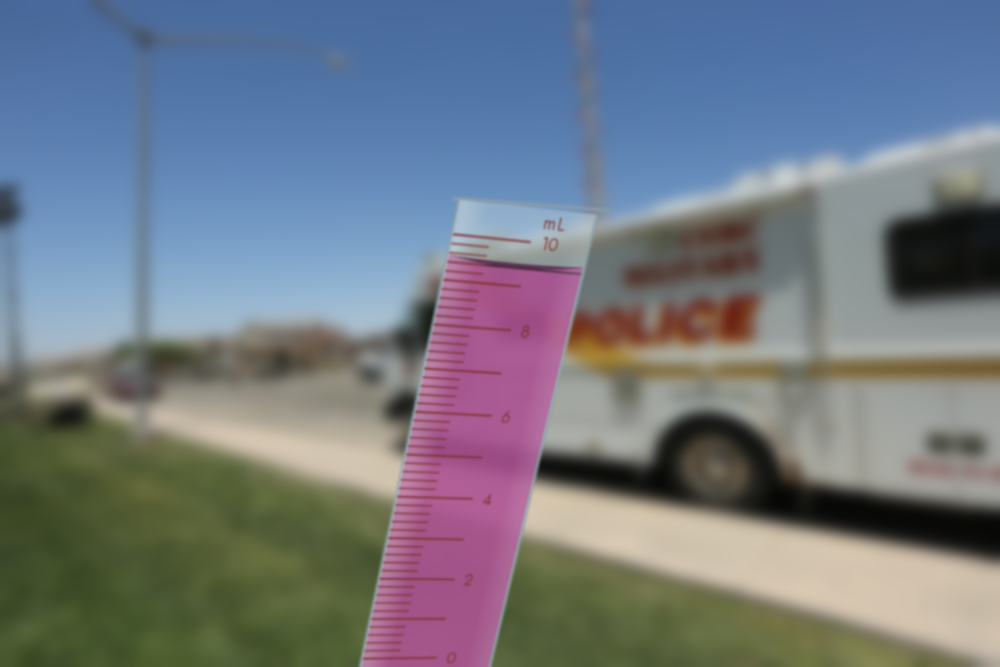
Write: 9.4 mL
